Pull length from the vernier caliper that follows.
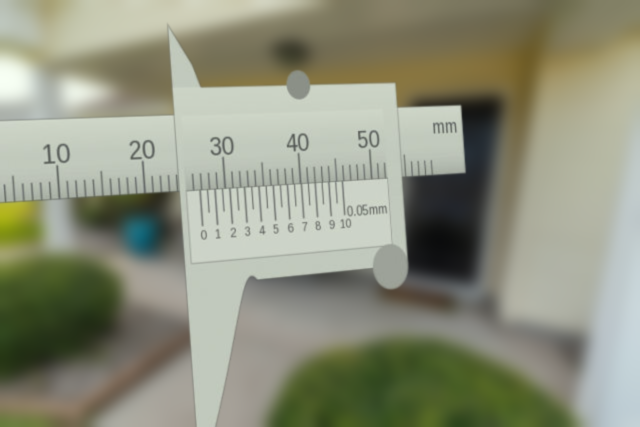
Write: 26.8 mm
